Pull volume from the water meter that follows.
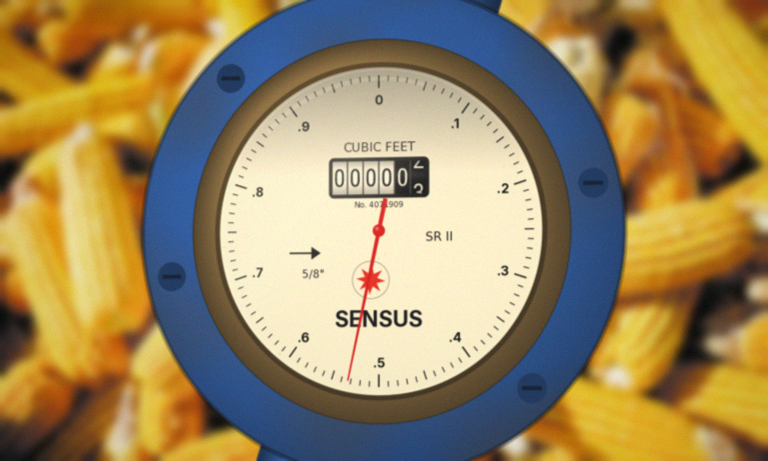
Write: 2.53 ft³
